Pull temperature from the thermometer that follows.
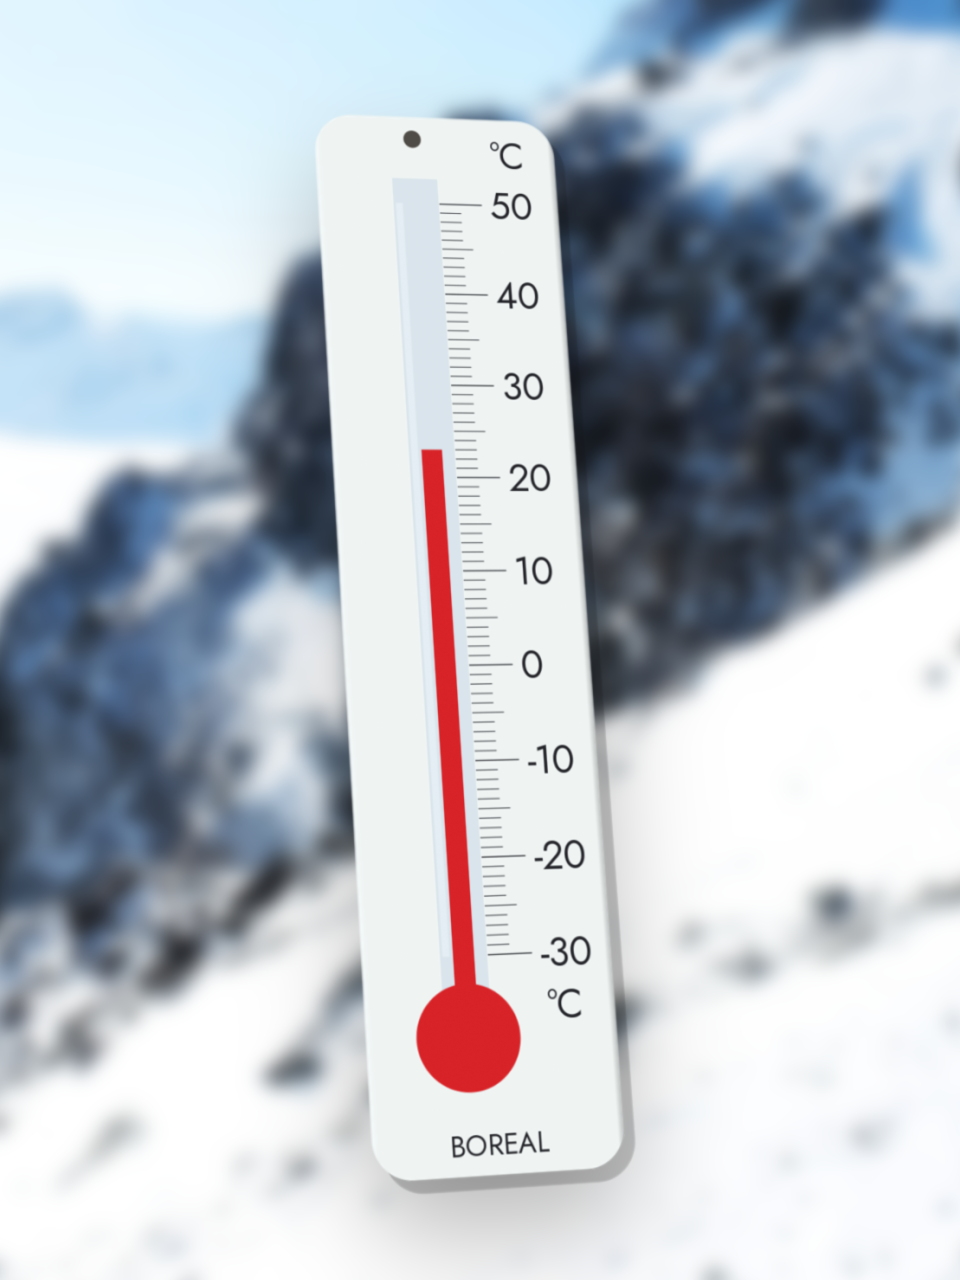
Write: 23 °C
